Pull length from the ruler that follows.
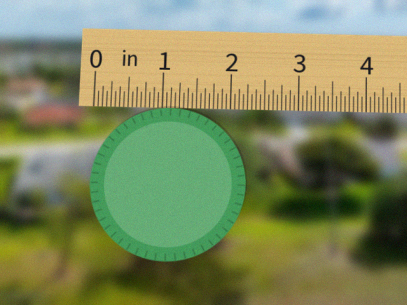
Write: 2.25 in
